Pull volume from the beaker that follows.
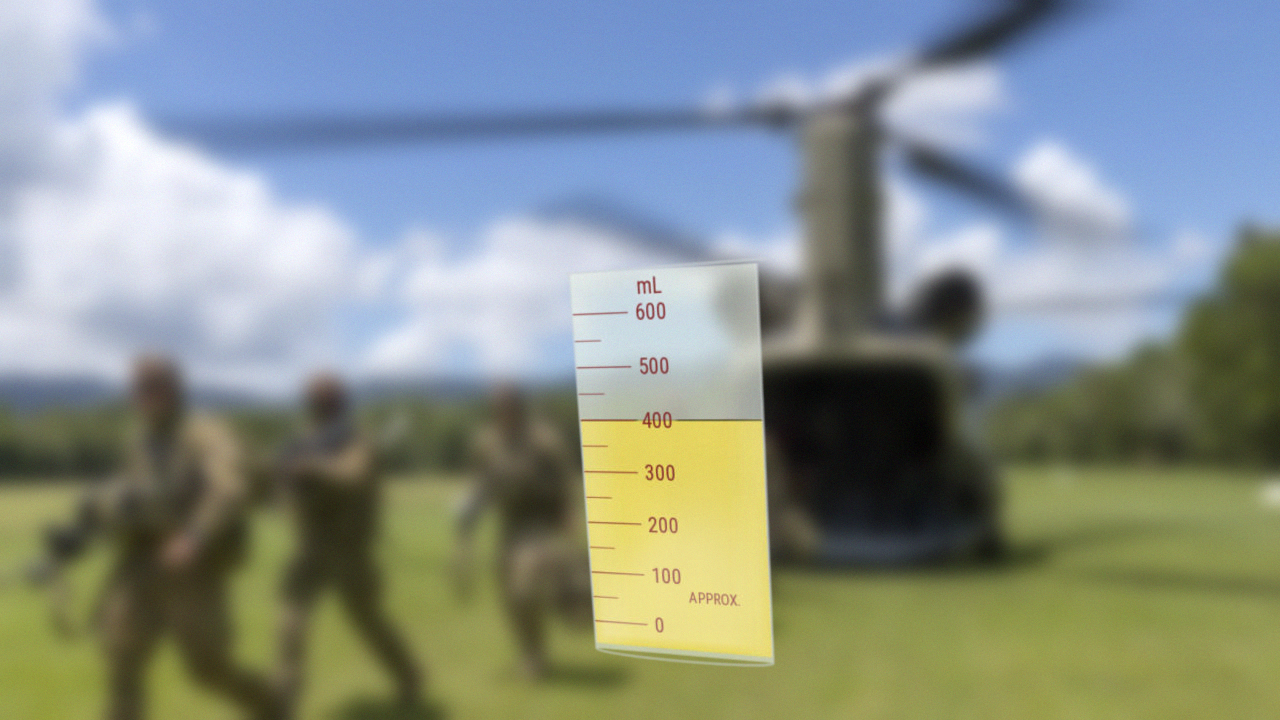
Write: 400 mL
